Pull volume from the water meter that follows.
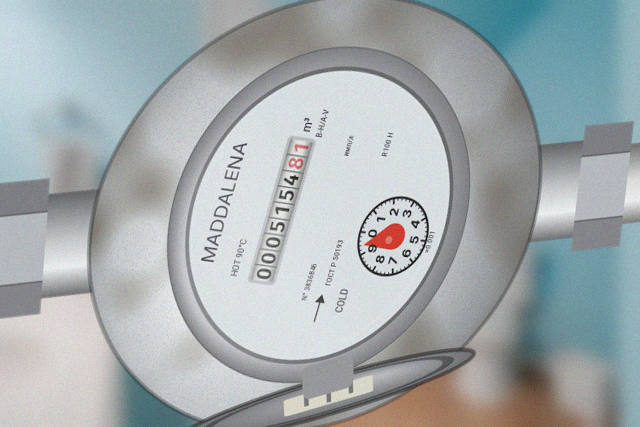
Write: 5154.809 m³
